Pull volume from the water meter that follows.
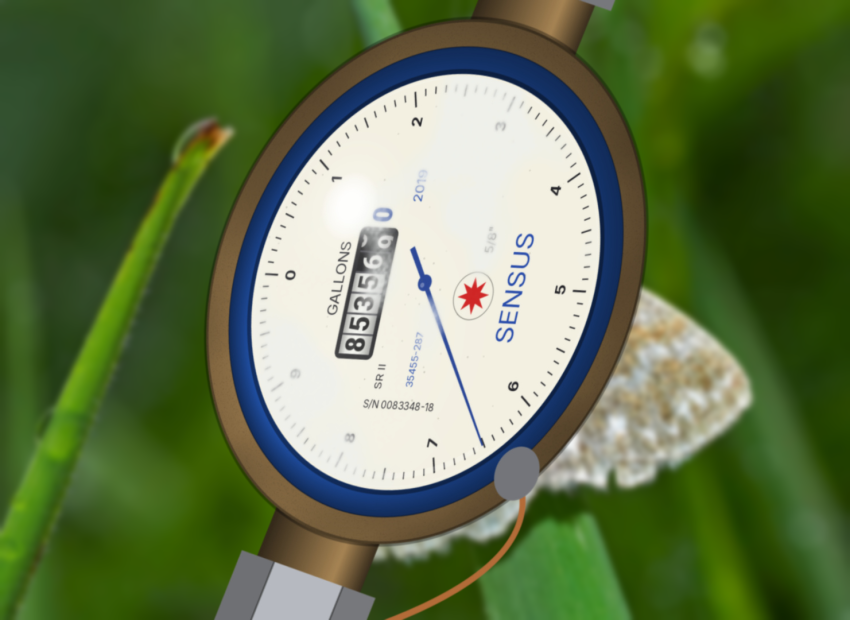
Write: 8535686.5 gal
